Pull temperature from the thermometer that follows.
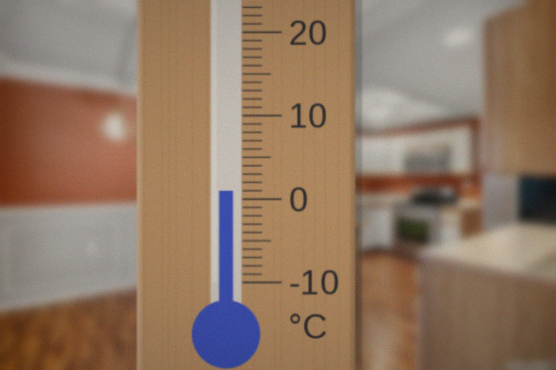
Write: 1 °C
